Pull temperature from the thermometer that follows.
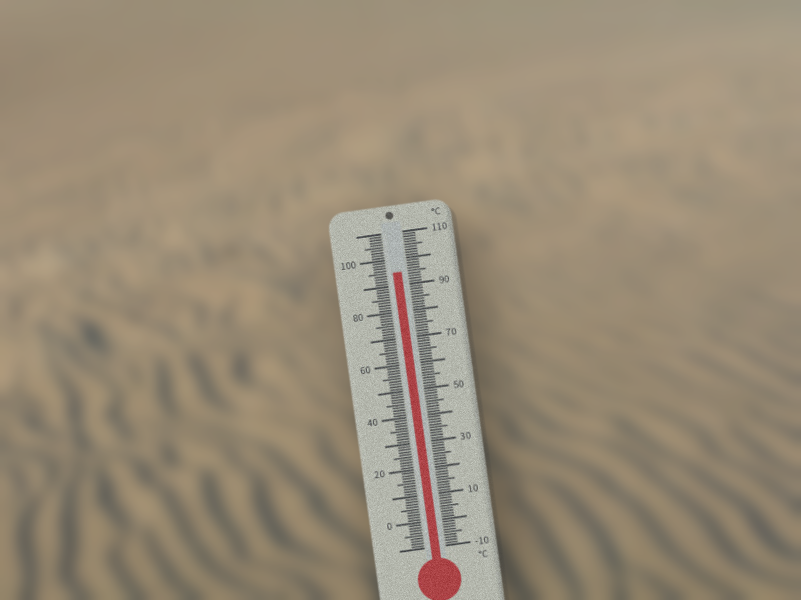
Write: 95 °C
